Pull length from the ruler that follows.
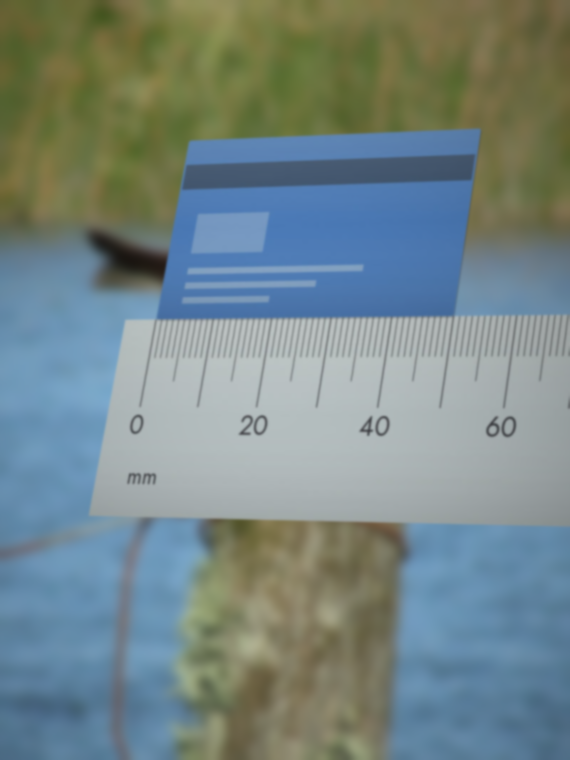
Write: 50 mm
